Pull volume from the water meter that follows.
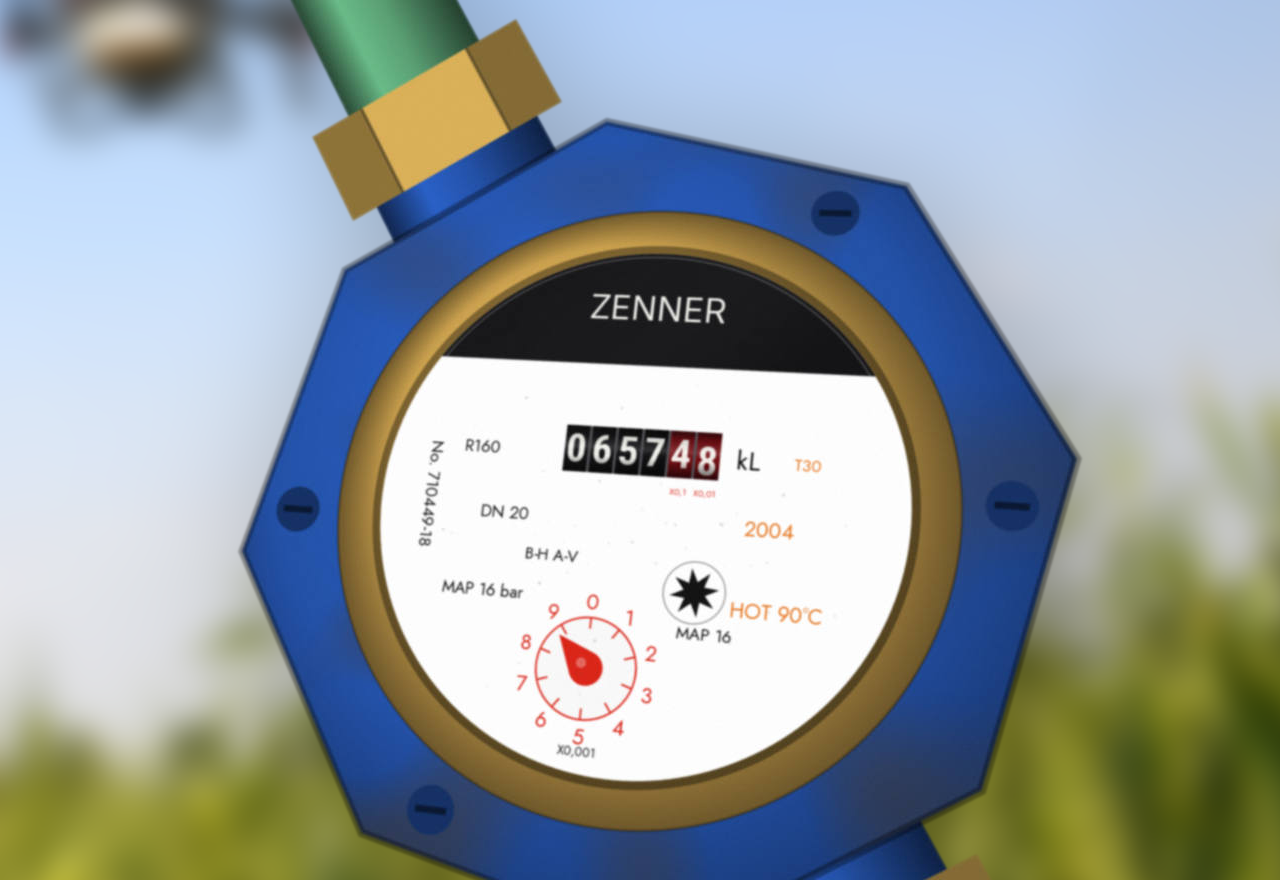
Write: 657.478 kL
